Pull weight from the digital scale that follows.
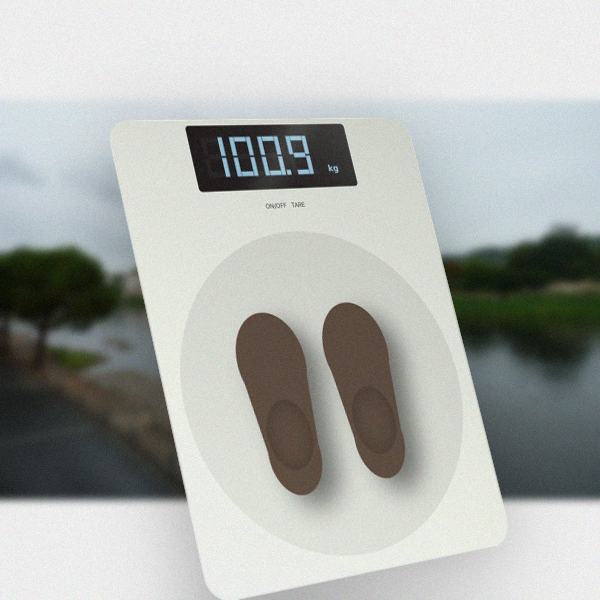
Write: 100.9 kg
